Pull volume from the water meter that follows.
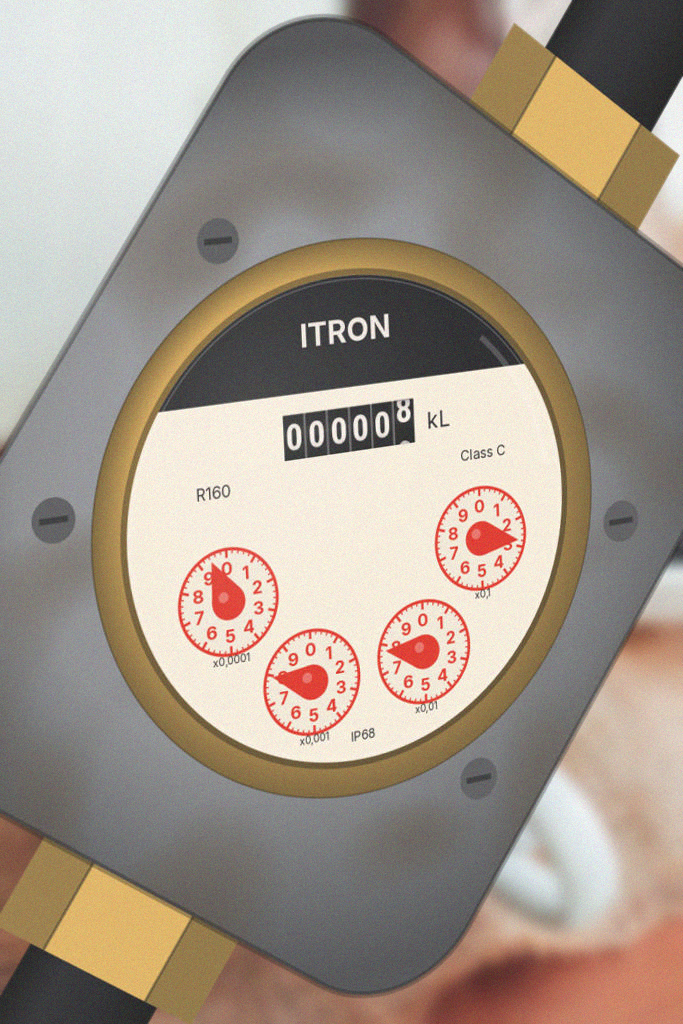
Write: 8.2779 kL
